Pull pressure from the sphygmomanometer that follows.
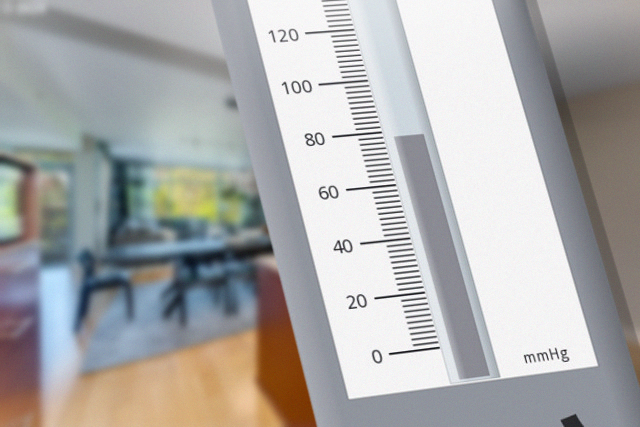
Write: 78 mmHg
